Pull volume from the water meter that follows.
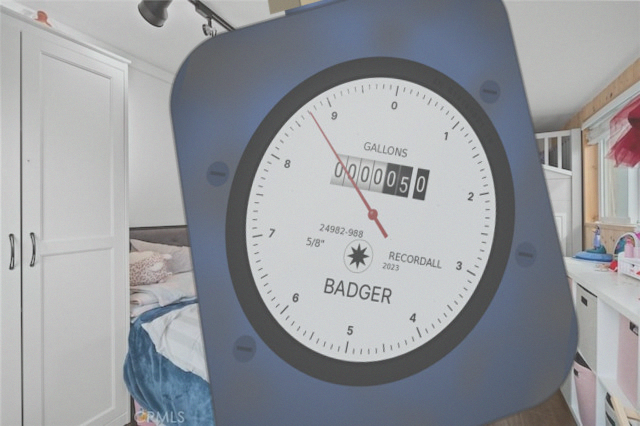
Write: 48.7 gal
